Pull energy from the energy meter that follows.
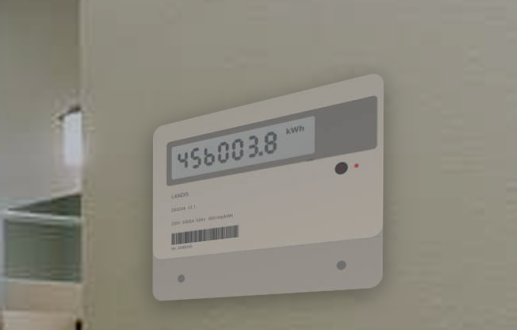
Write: 456003.8 kWh
